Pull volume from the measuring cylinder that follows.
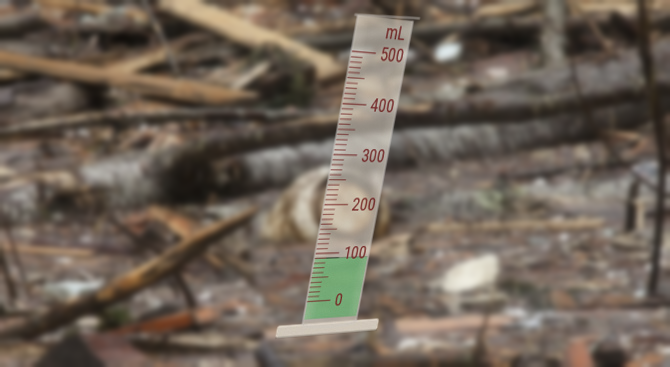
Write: 90 mL
